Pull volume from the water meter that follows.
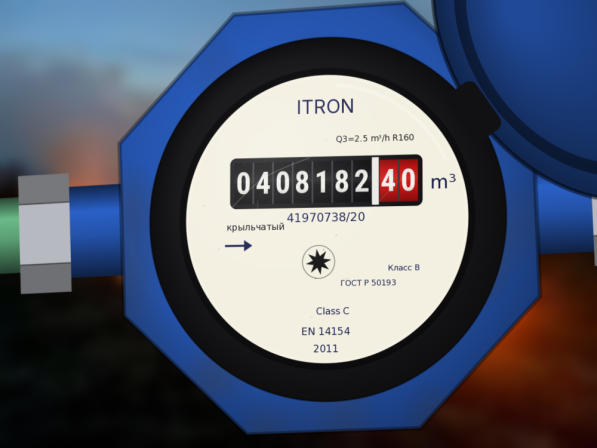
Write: 408182.40 m³
